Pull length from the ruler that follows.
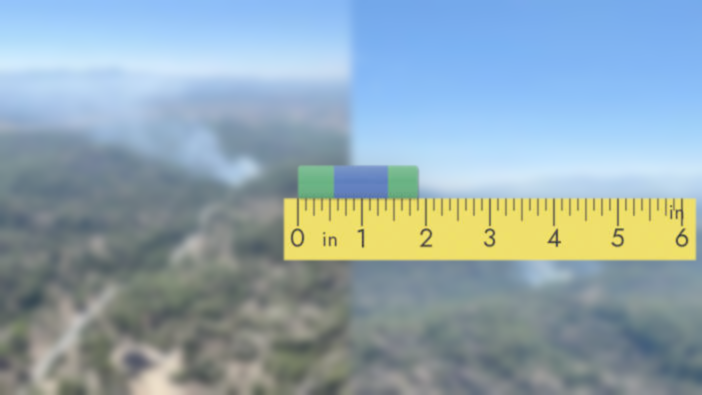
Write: 1.875 in
